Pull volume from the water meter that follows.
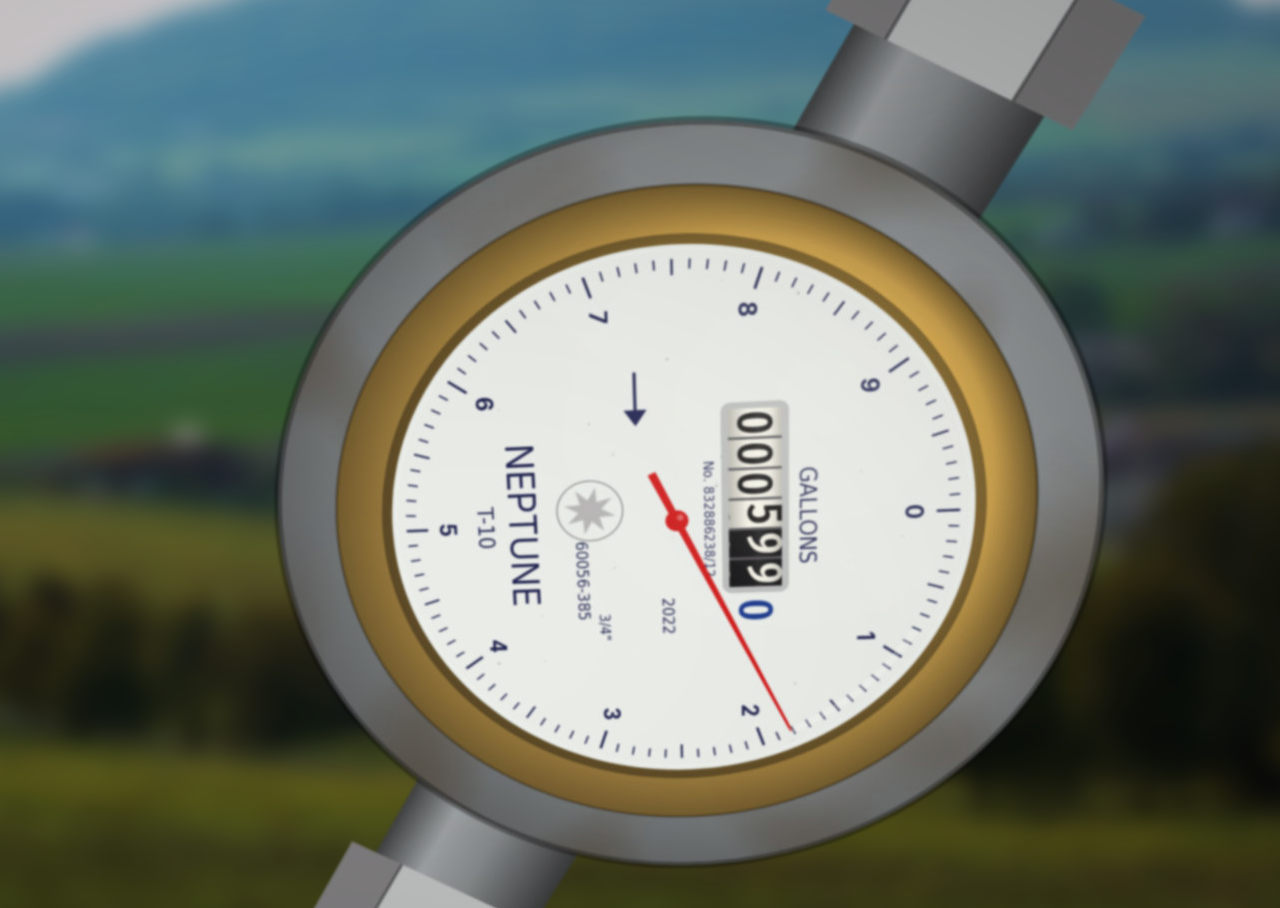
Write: 5991.8 gal
